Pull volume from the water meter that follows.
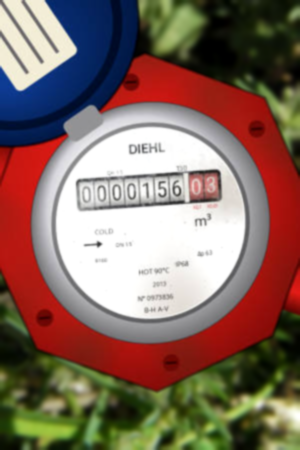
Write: 156.03 m³
